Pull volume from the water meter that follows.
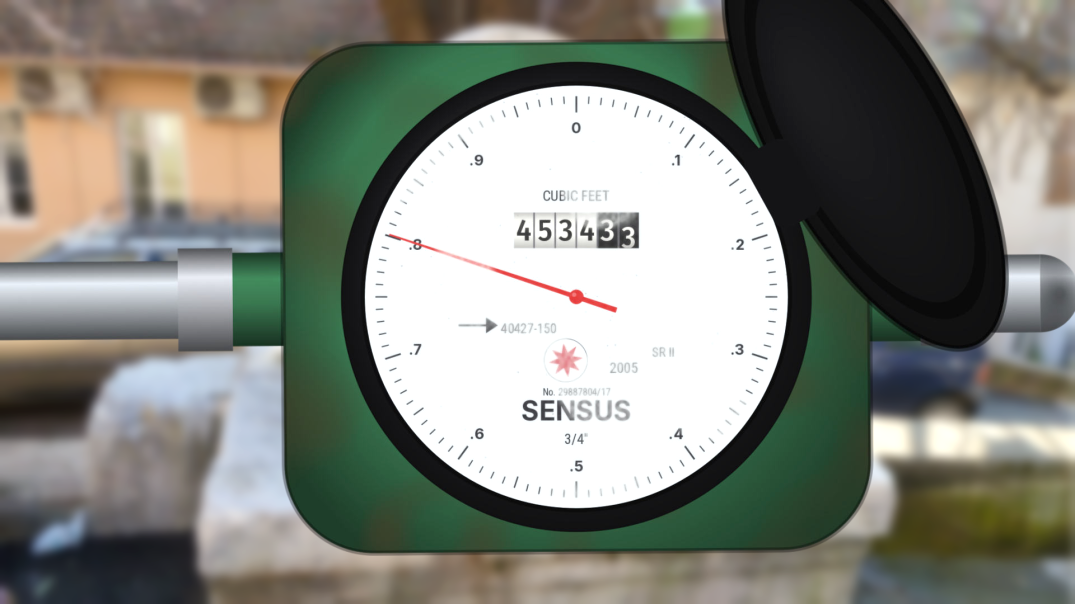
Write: 453432.80 ft³
